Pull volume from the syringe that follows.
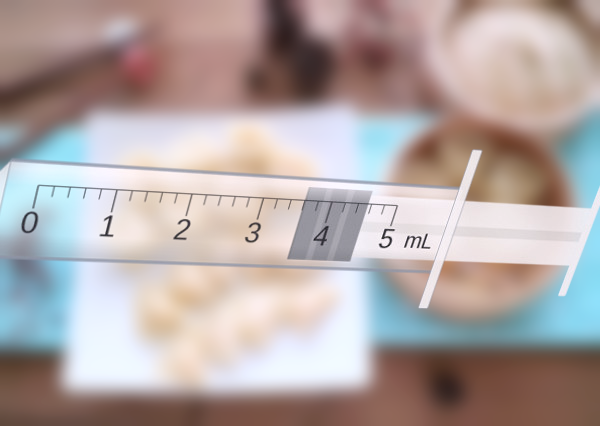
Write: 3.6 mL
